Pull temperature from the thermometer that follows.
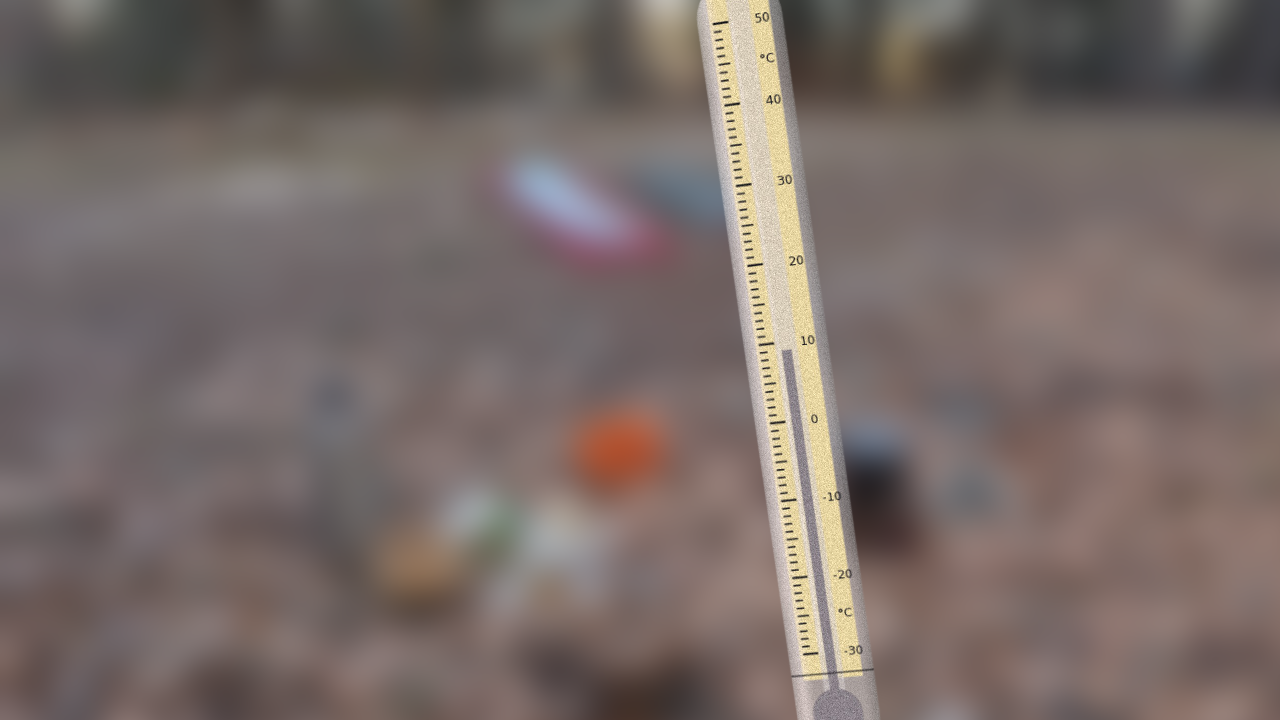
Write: 9 °C
